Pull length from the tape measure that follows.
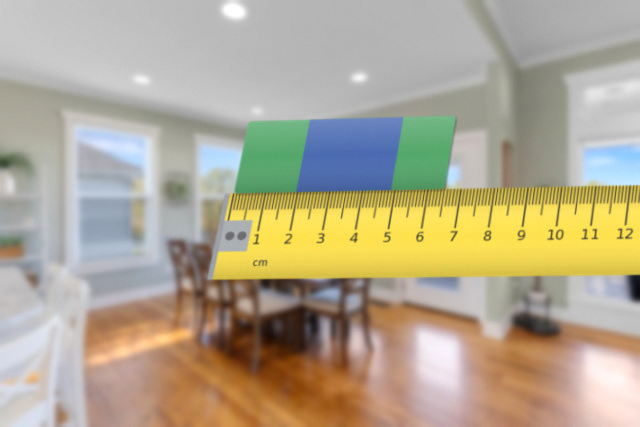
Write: 6.5 cm
